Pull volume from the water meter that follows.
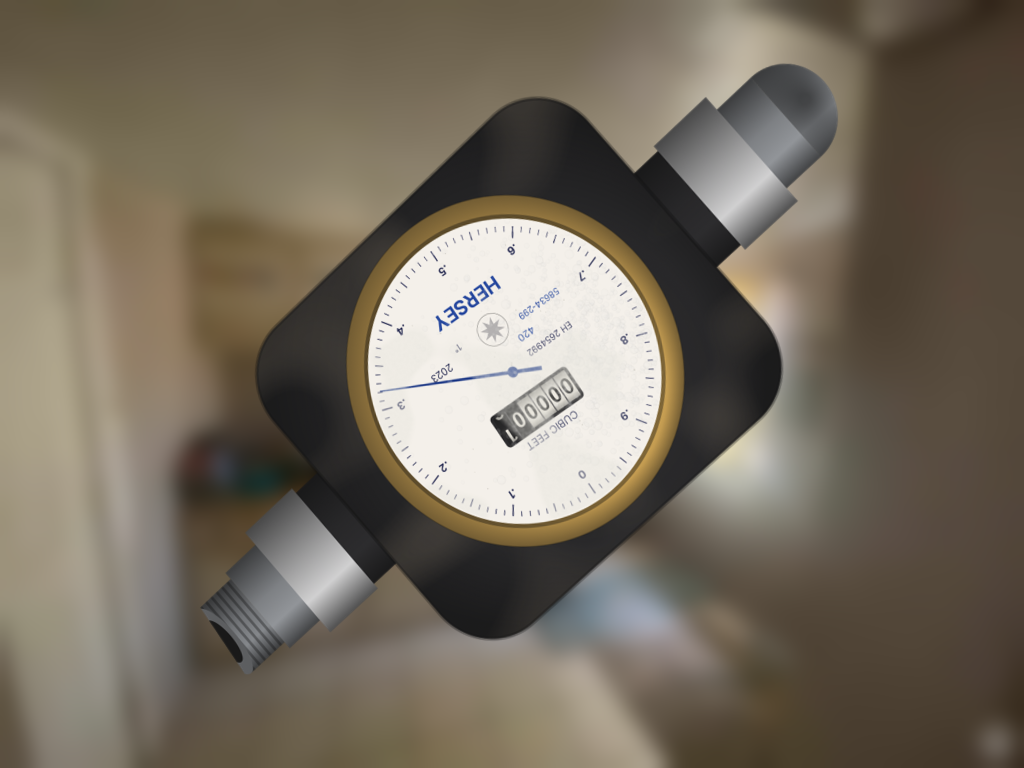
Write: 1.32 ft³
